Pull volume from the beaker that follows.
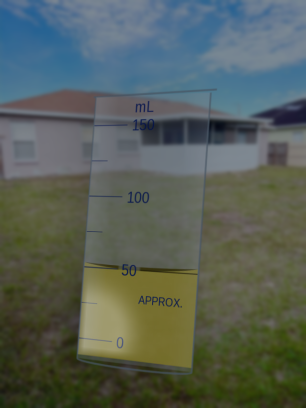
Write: 50 mL
